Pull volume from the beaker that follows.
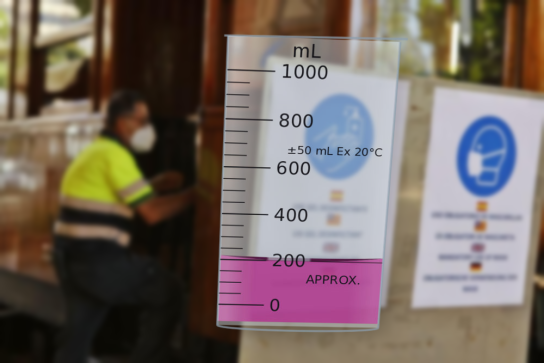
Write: 200 mL
